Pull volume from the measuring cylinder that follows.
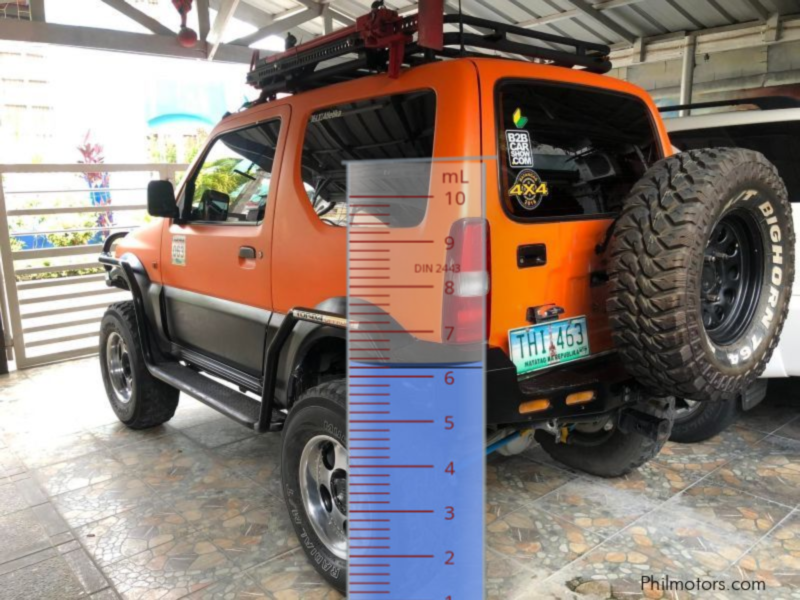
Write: 6.2 mL
